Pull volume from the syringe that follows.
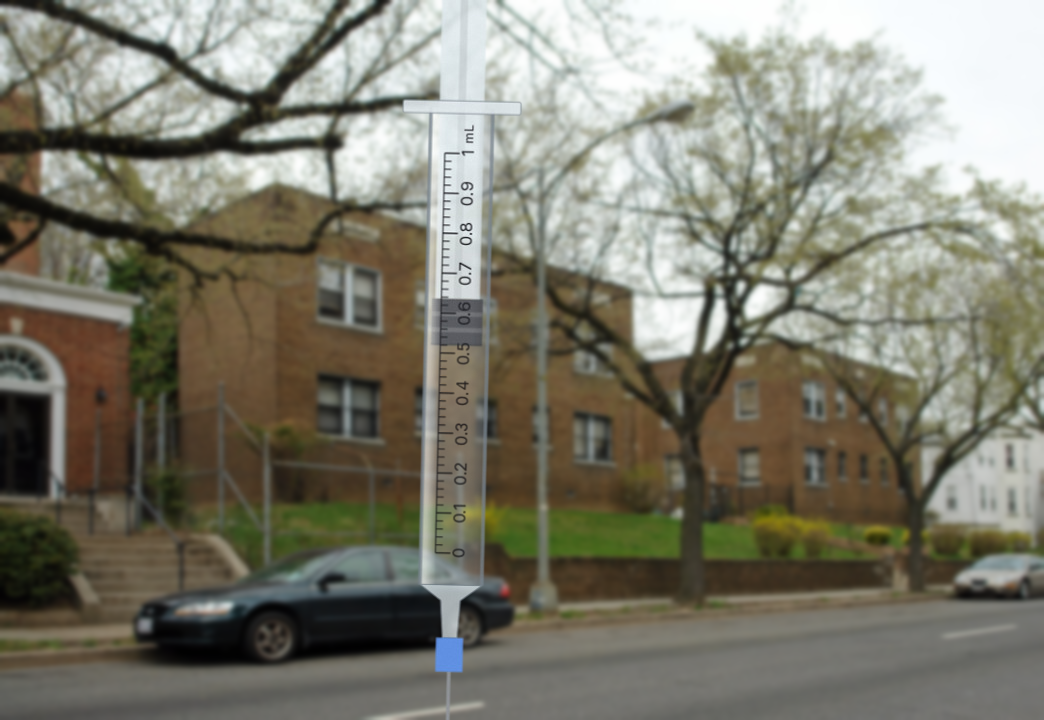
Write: 0.52 mL
